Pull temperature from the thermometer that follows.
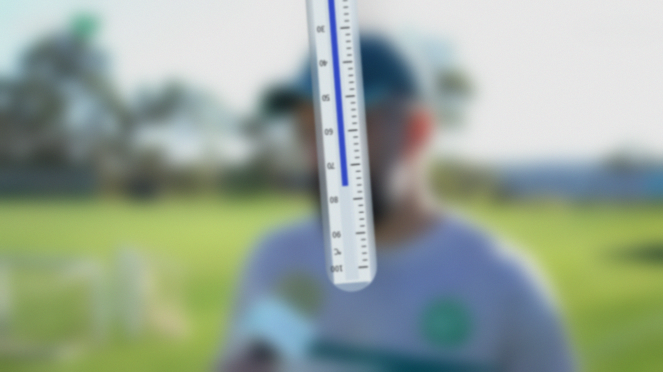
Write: 76 °C
